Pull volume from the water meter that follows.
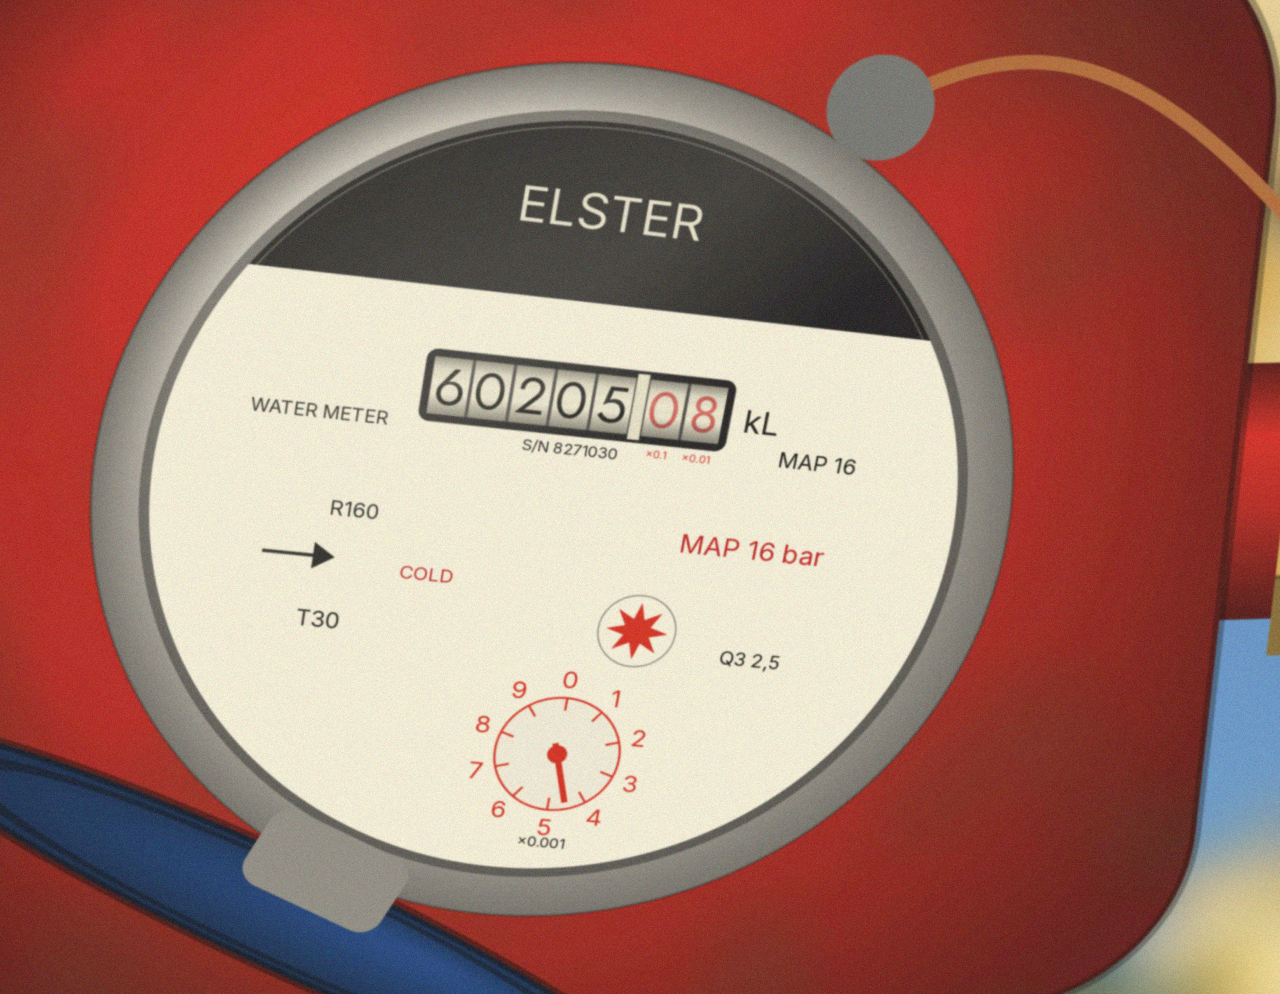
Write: 60205.084 kL
